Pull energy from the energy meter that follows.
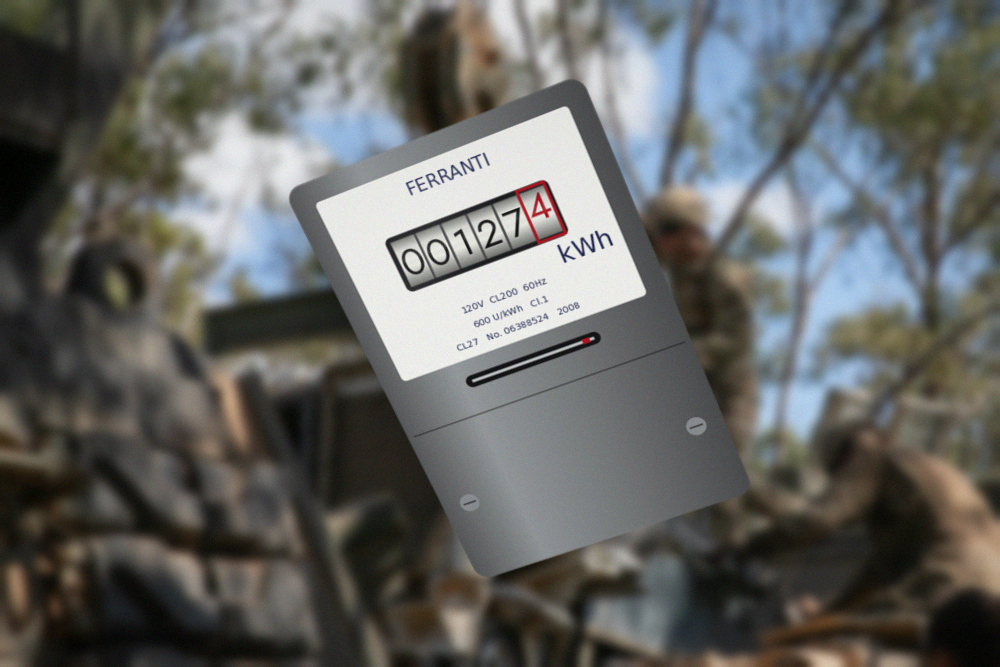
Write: 127.4 kWh
